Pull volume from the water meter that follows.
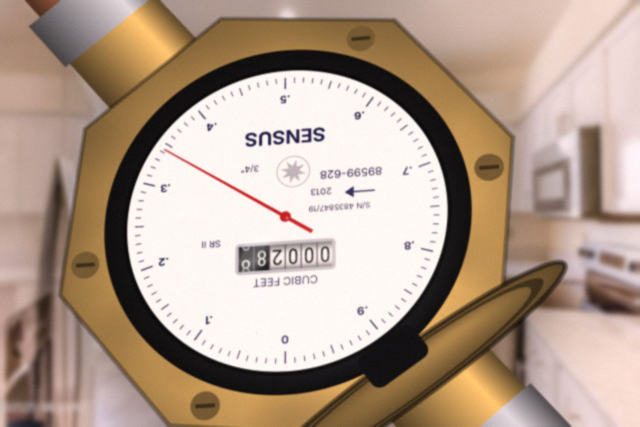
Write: 288.34 ft³
